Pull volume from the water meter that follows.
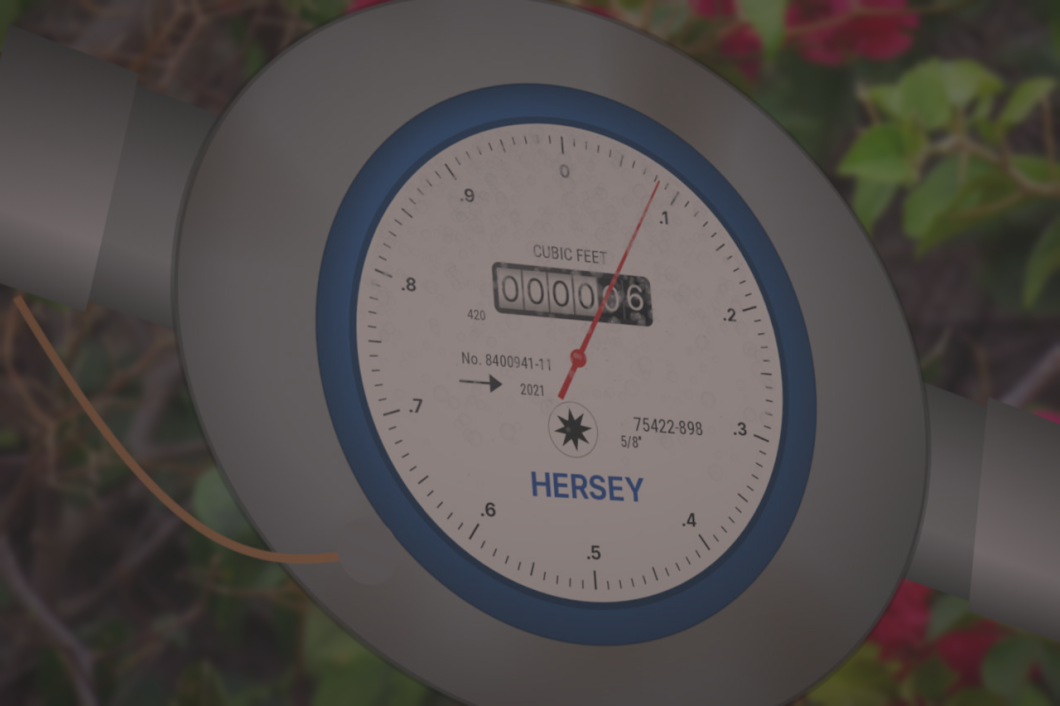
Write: 6.08 ft³
